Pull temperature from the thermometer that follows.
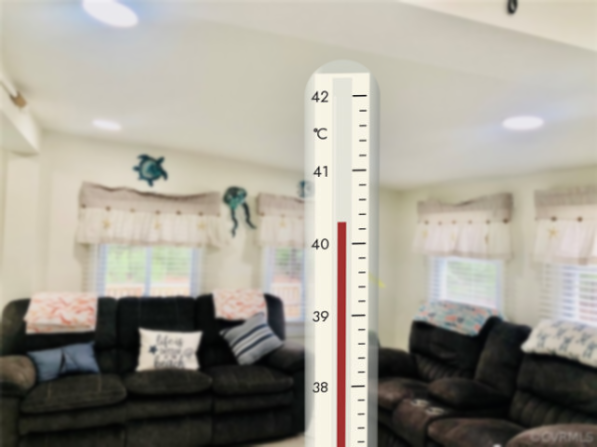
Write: 40.3 °C
